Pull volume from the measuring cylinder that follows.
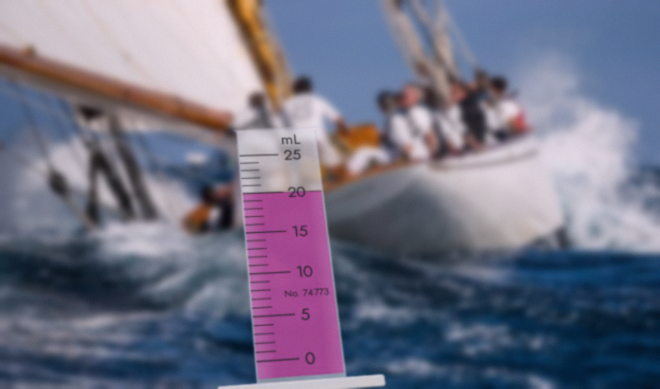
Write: 20 mL
